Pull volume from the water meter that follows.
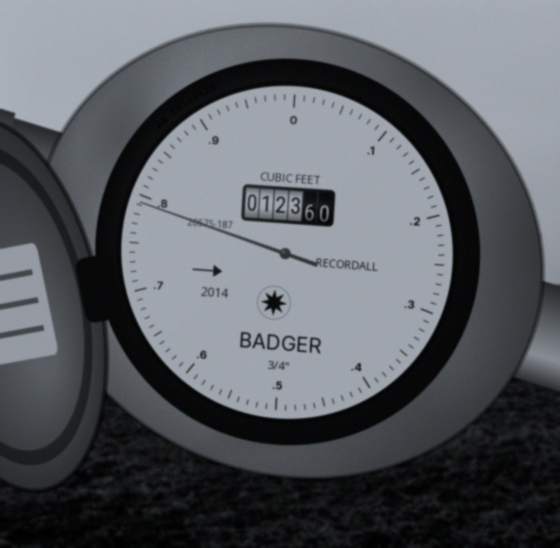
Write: 12359.79 ft³
